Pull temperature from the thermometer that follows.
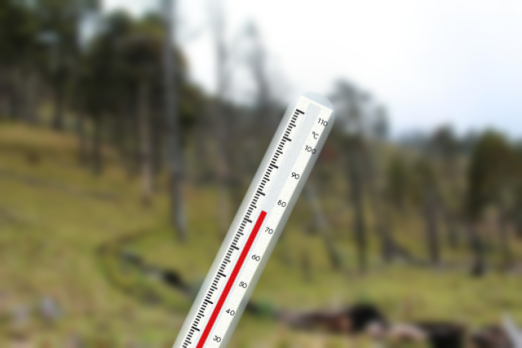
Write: 75 °C
